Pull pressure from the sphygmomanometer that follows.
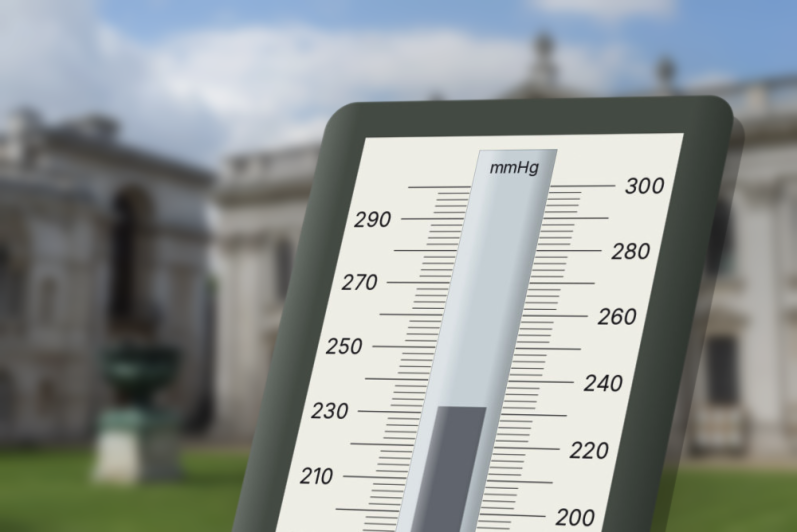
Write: 232 mmHg
